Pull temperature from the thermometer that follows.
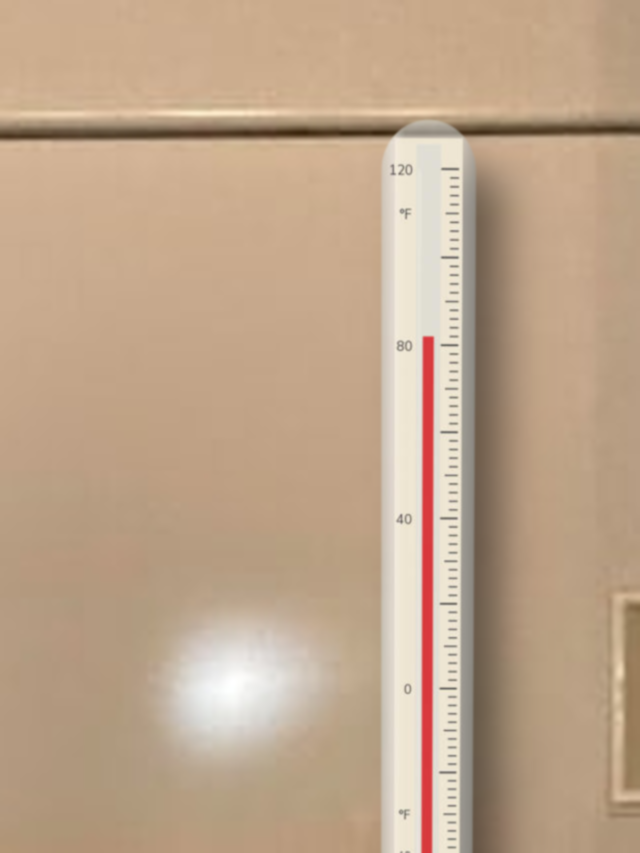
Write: 82 °F
